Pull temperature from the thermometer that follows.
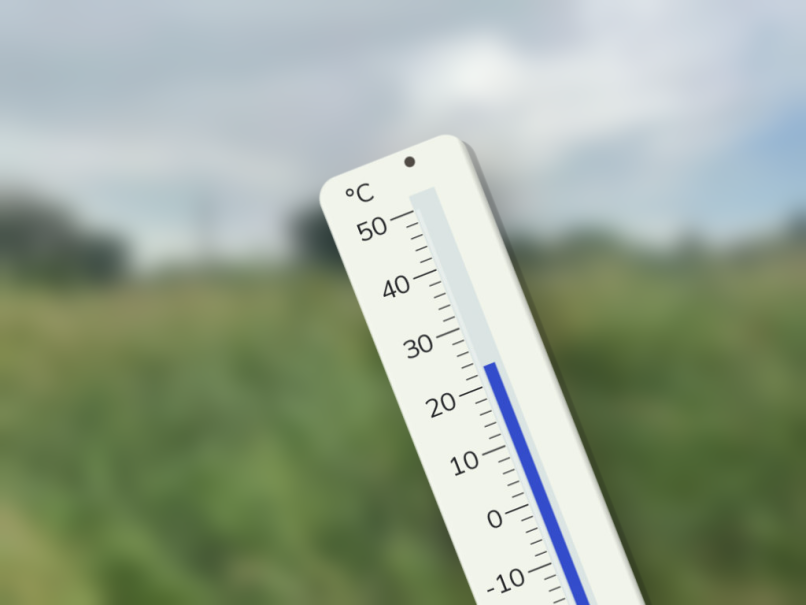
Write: 23 °C
